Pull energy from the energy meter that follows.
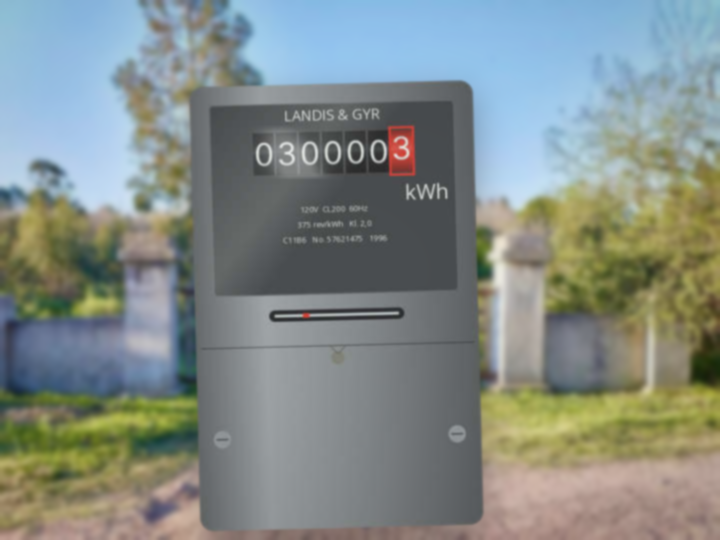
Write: 30000.3 kWh
